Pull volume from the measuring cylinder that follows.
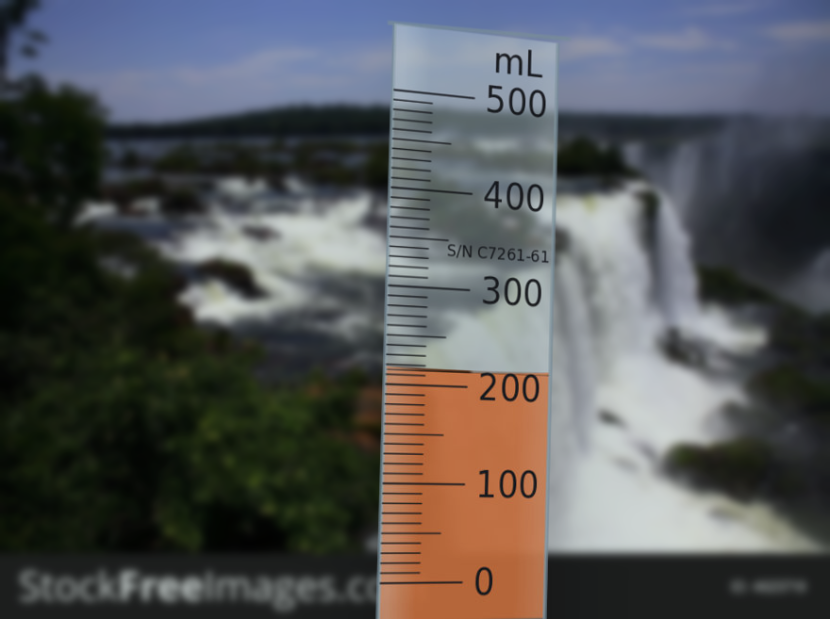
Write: 215 mL
